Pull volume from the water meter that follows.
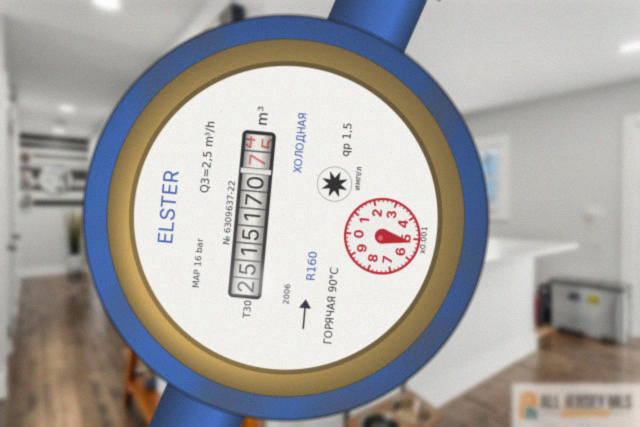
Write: 2515170.745 m³
